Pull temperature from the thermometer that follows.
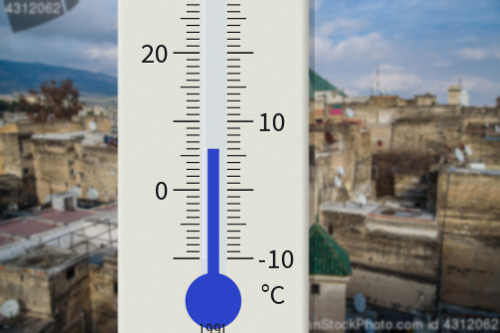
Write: 6 °C
